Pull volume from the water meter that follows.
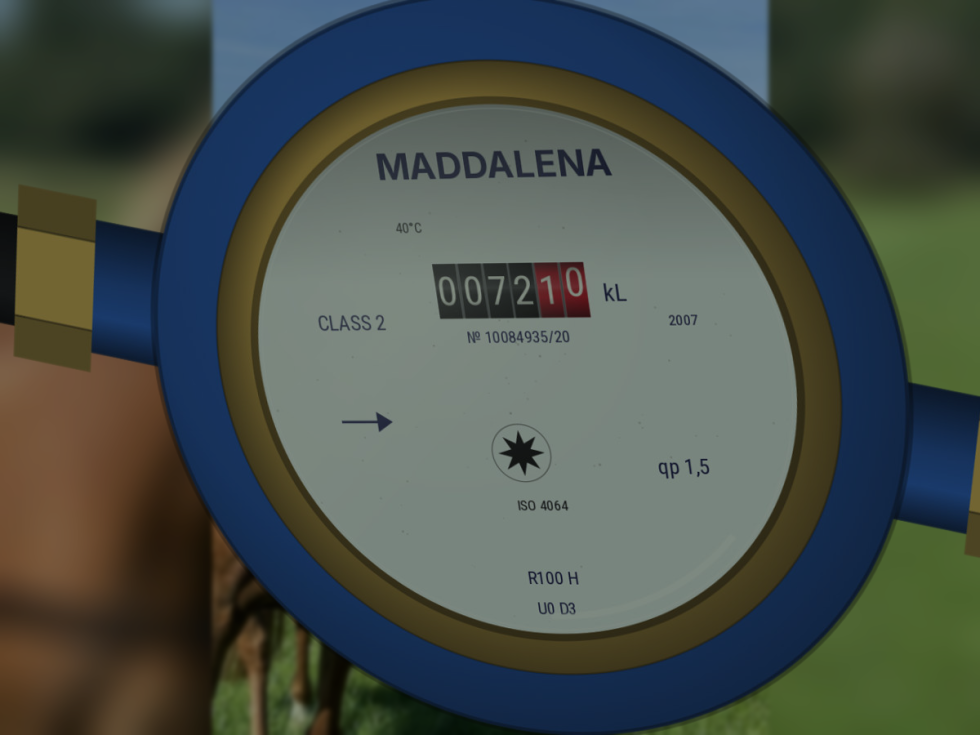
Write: 72.10 kL
